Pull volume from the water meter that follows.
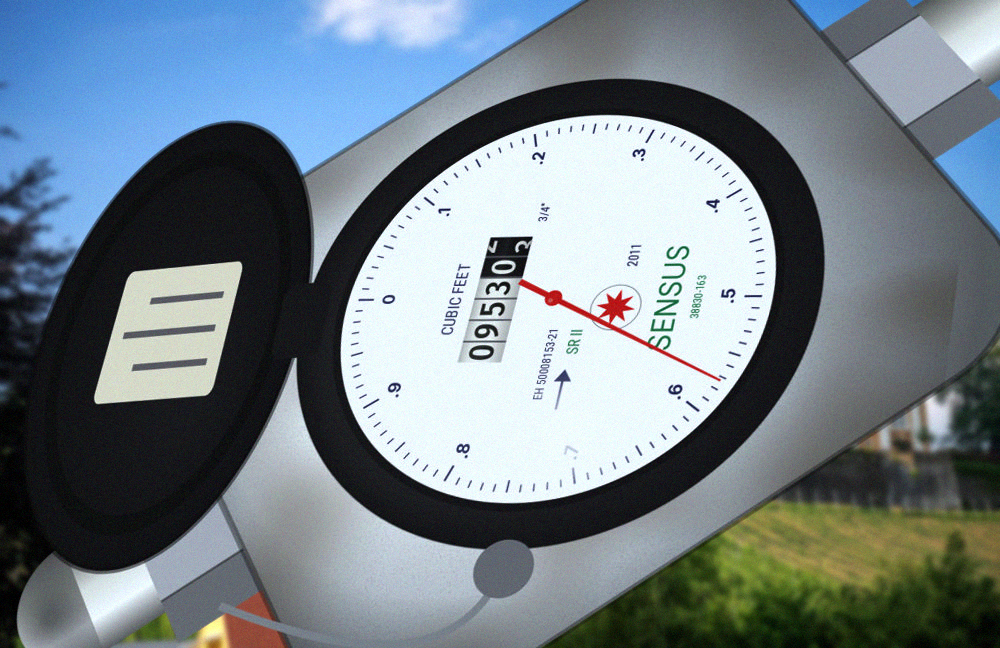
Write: 95302.57 ft³
